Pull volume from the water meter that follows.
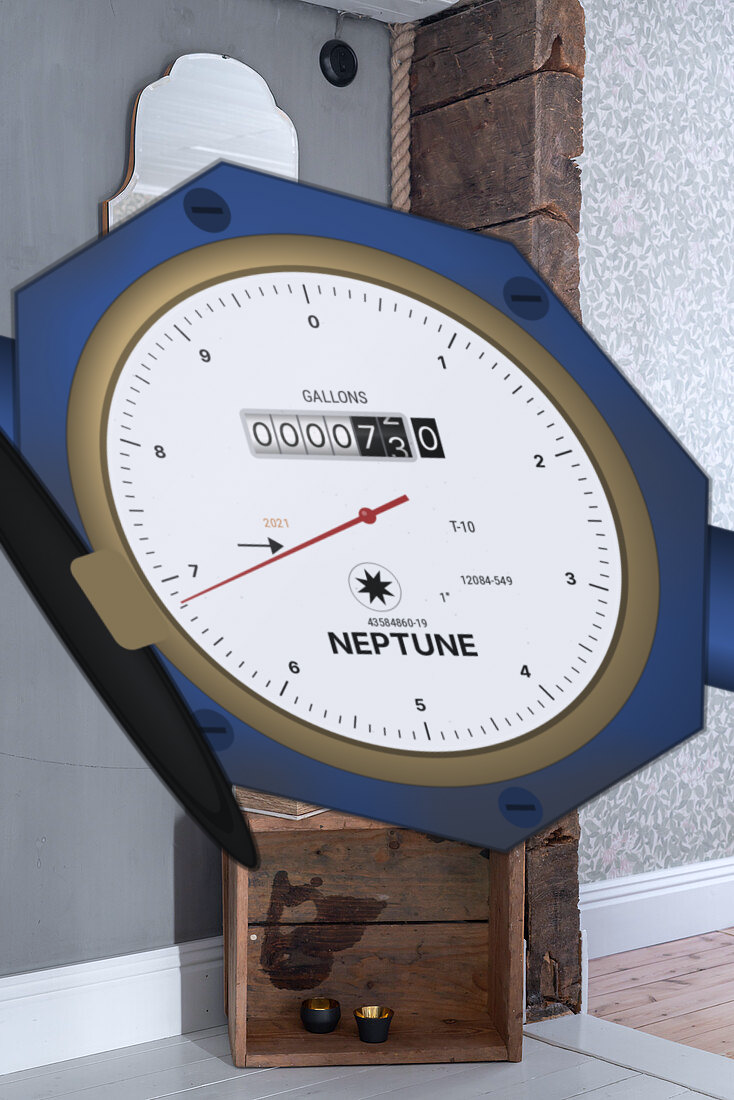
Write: 726.8 gal
